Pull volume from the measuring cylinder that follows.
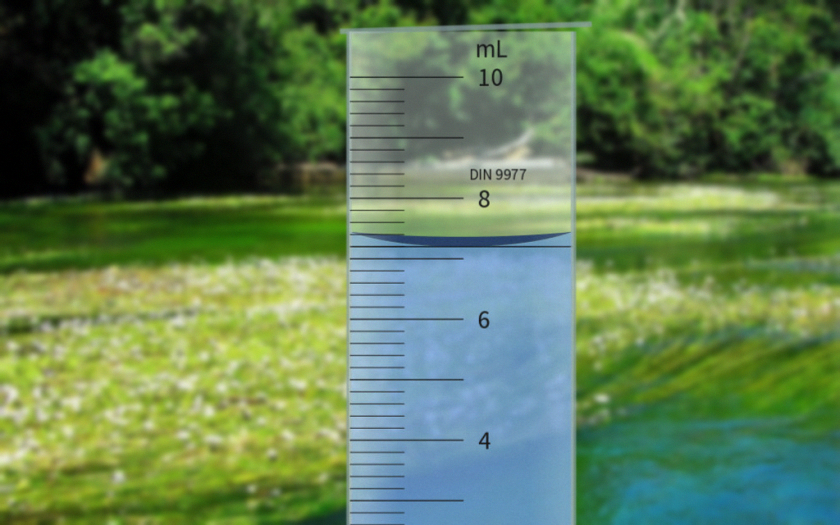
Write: 7.2 mL
